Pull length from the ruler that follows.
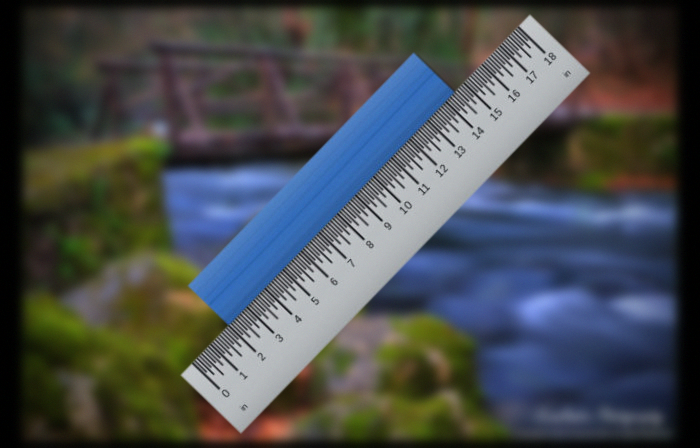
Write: 12.5 in
